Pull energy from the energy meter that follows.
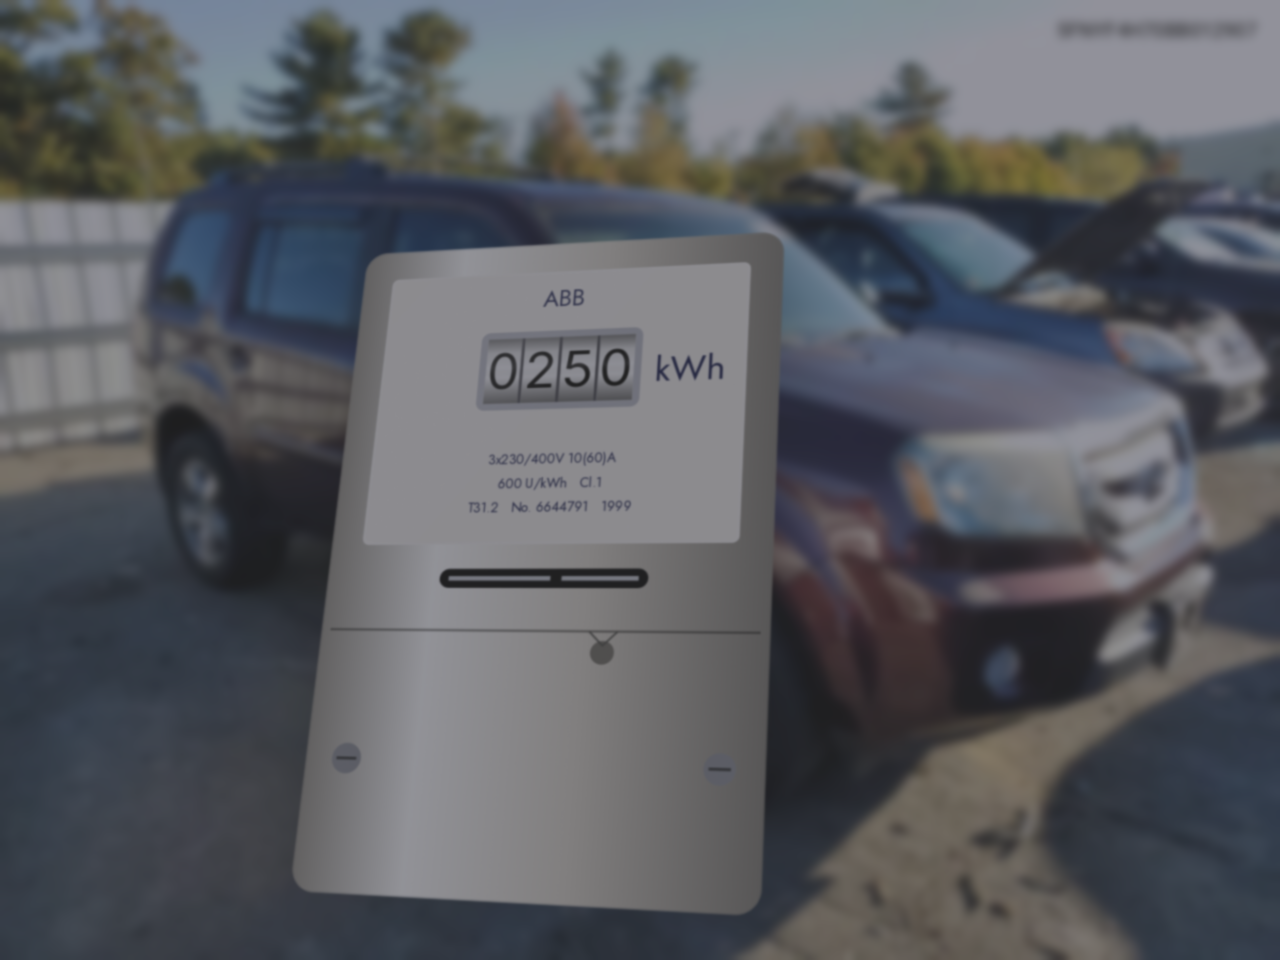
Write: 250 kWh
